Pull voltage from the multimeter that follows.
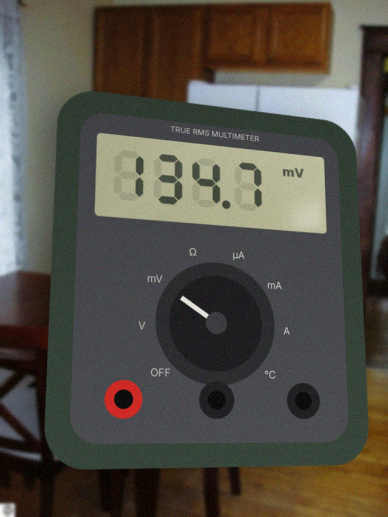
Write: 134.7 mV
